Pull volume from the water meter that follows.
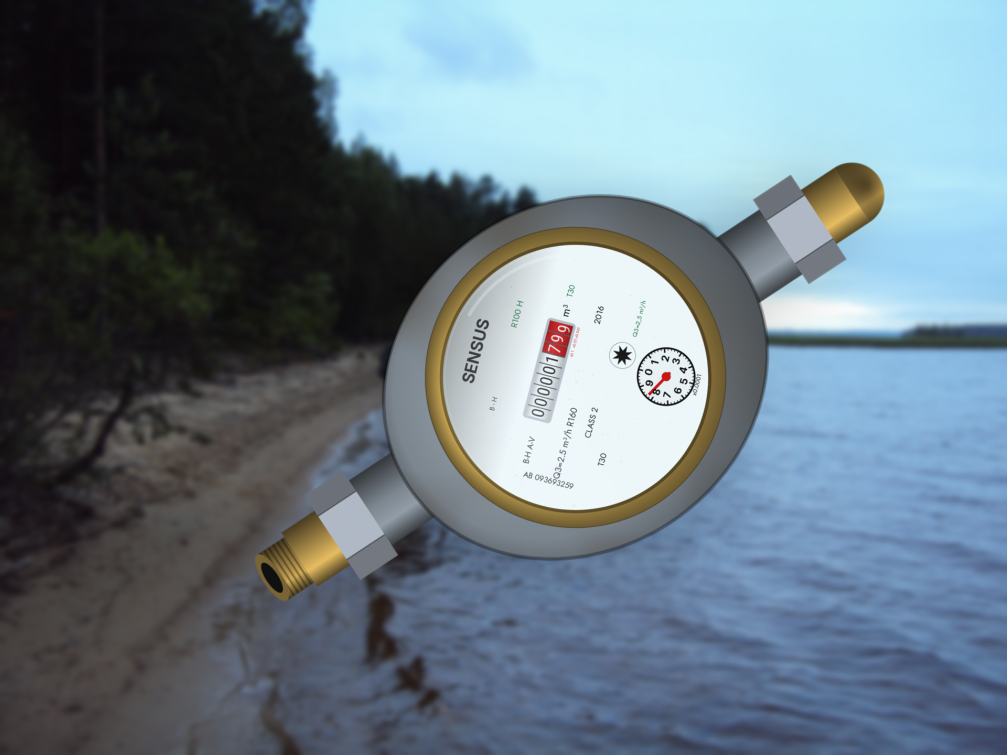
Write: 1.7988 m³
